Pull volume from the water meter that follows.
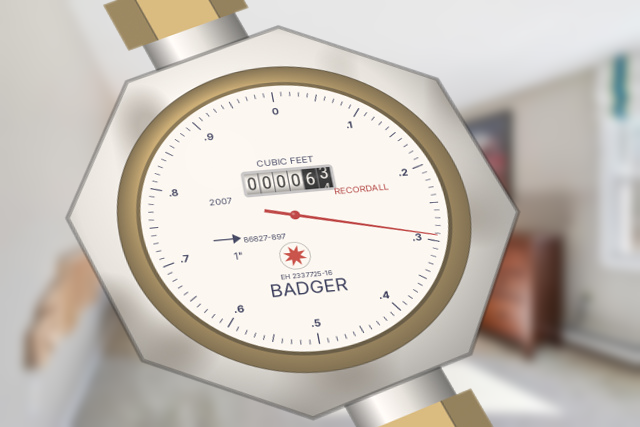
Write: 63.29 ft³
